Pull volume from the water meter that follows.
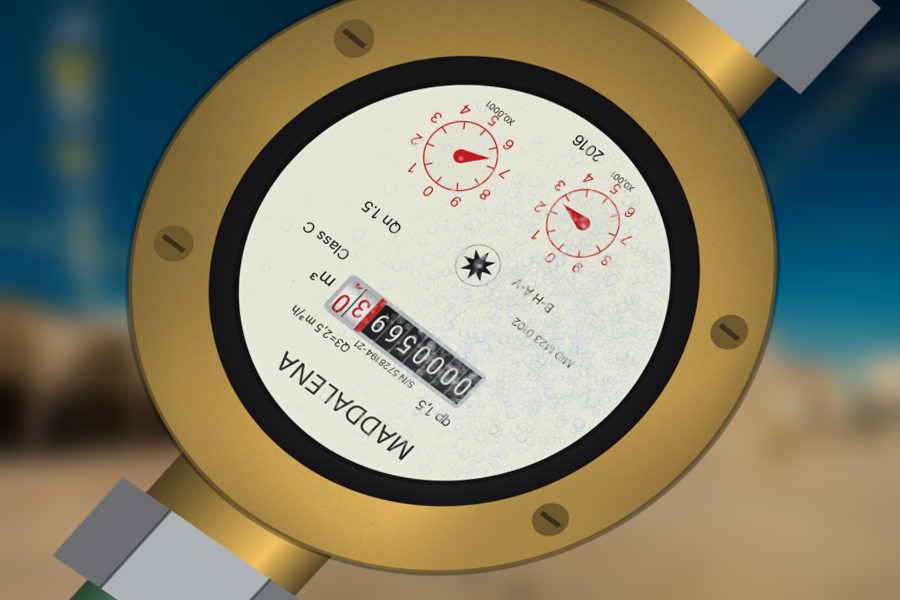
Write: 569.3026 m³
